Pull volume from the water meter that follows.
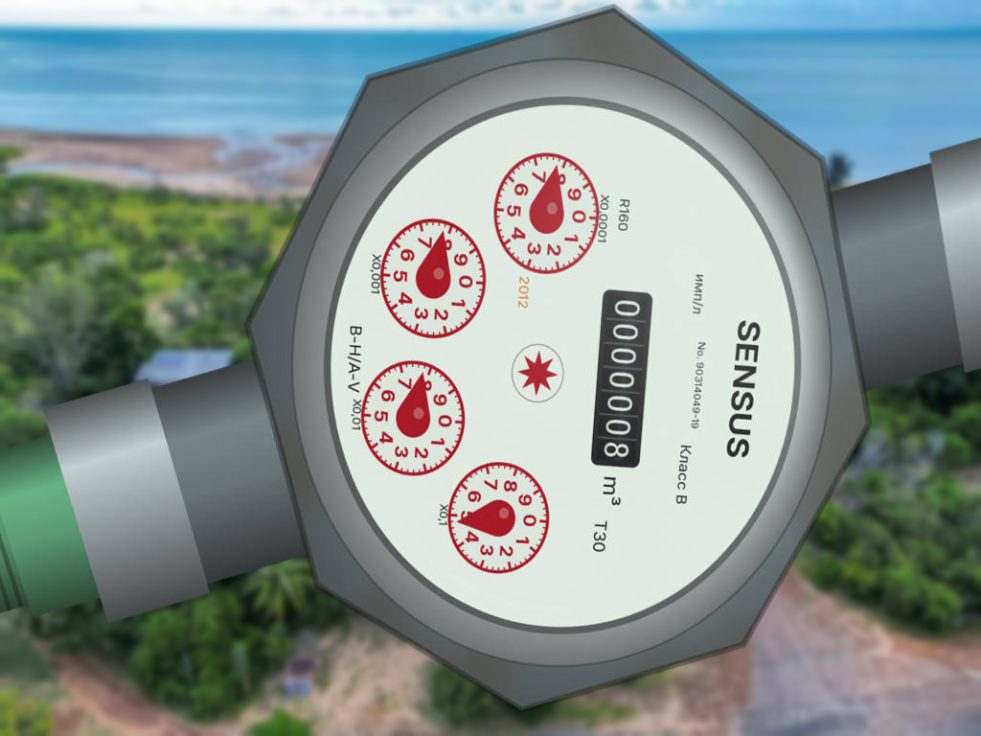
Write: 8.4777 m³
